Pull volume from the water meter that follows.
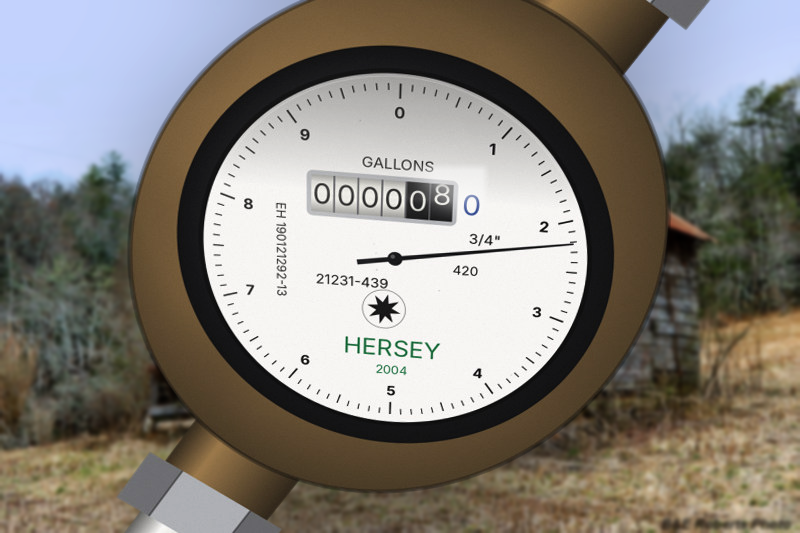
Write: 82.2 gal
